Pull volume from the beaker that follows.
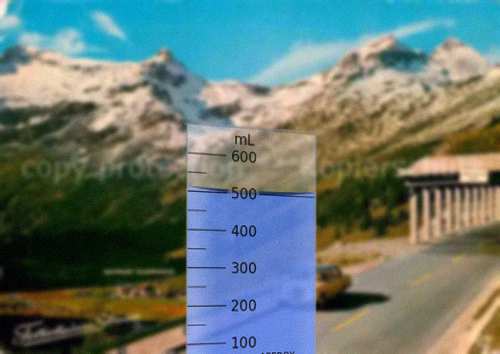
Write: 500 mL
